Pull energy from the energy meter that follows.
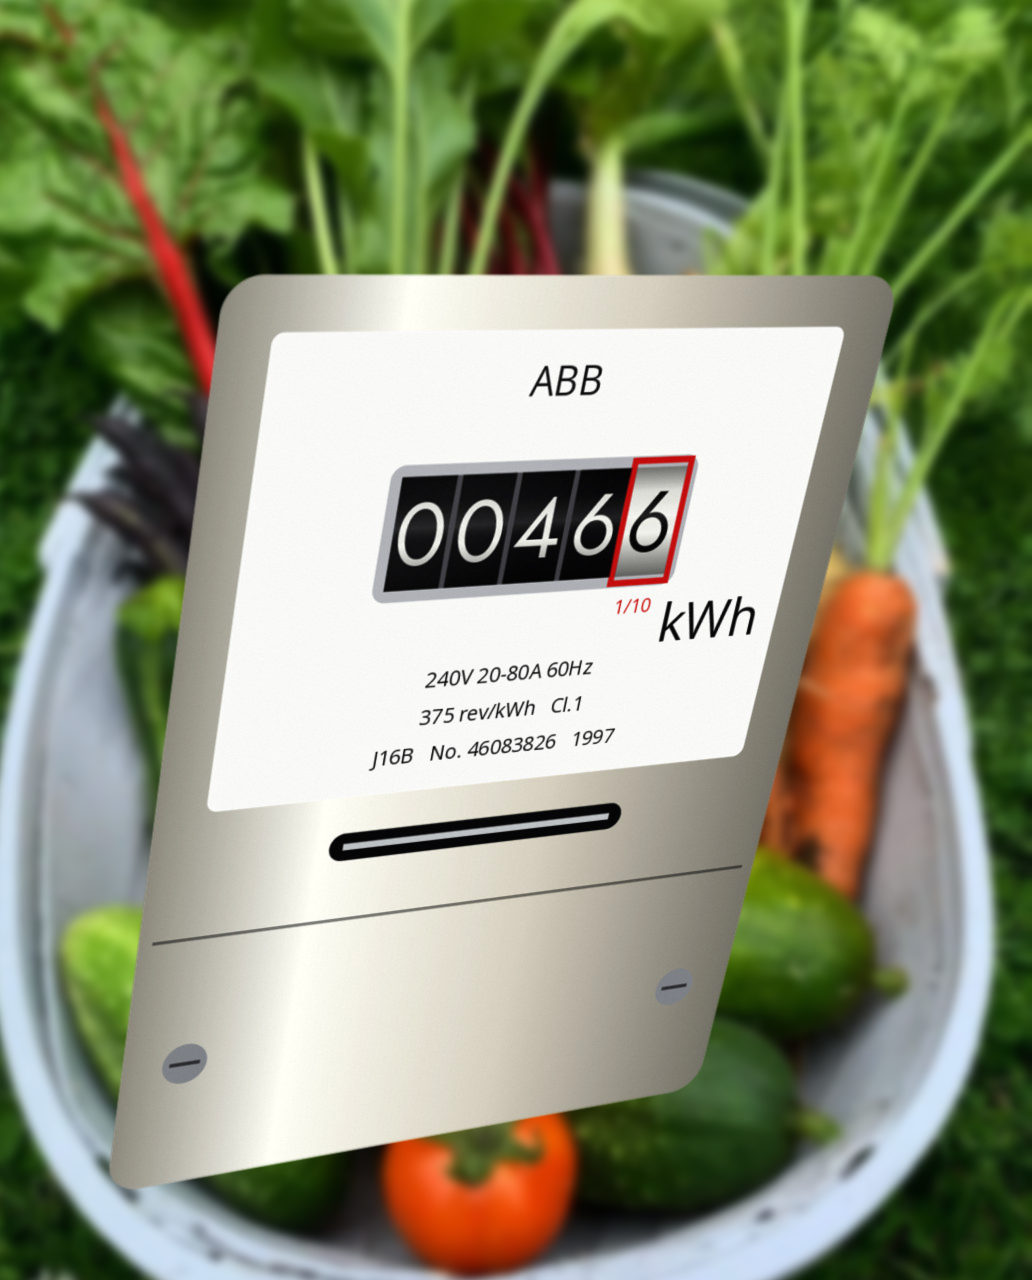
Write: 46.6 kWh
